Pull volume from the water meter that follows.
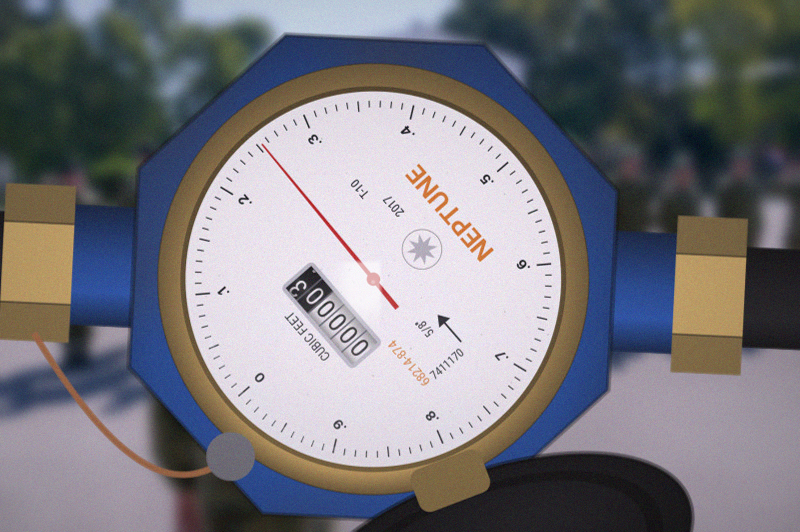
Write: 3.25 ft³
